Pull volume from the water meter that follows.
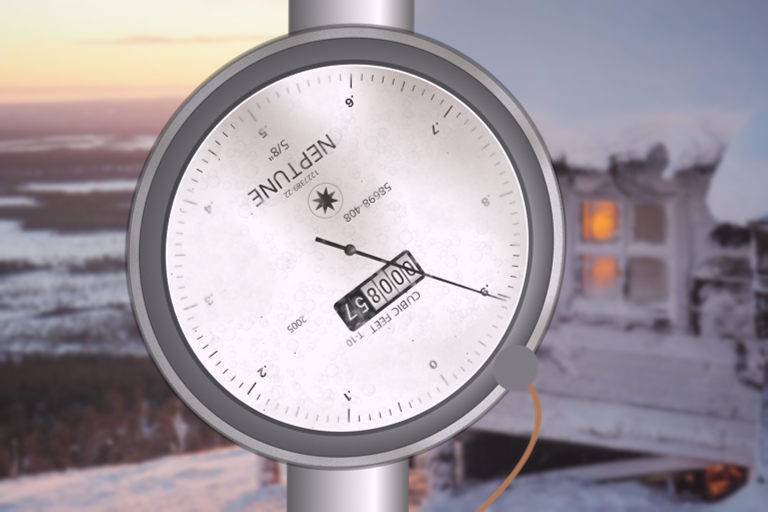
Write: 856.90 ft³
